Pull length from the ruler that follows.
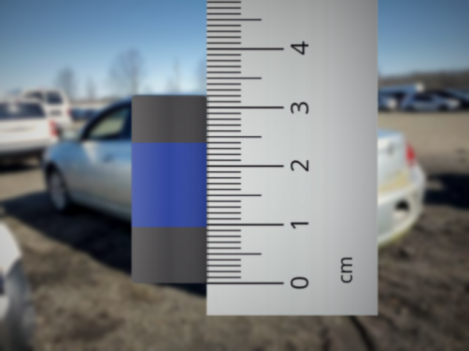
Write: 3.2 cm
